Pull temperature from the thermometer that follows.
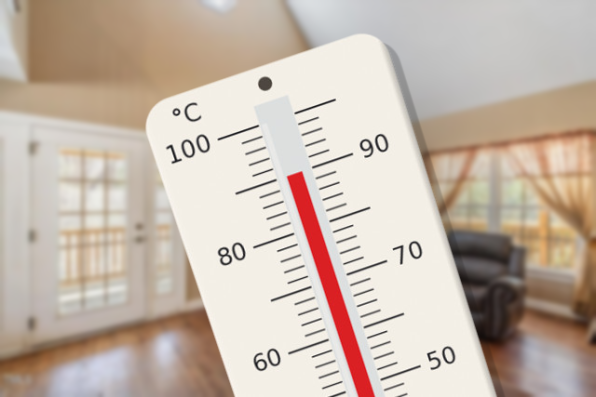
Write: 90 °C
